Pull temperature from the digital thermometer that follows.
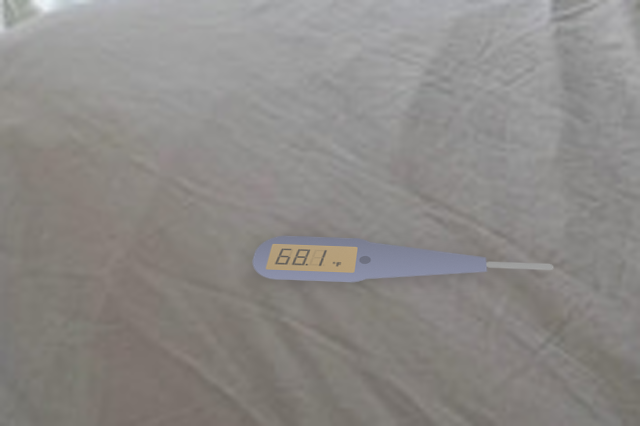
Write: 68.1 °F
